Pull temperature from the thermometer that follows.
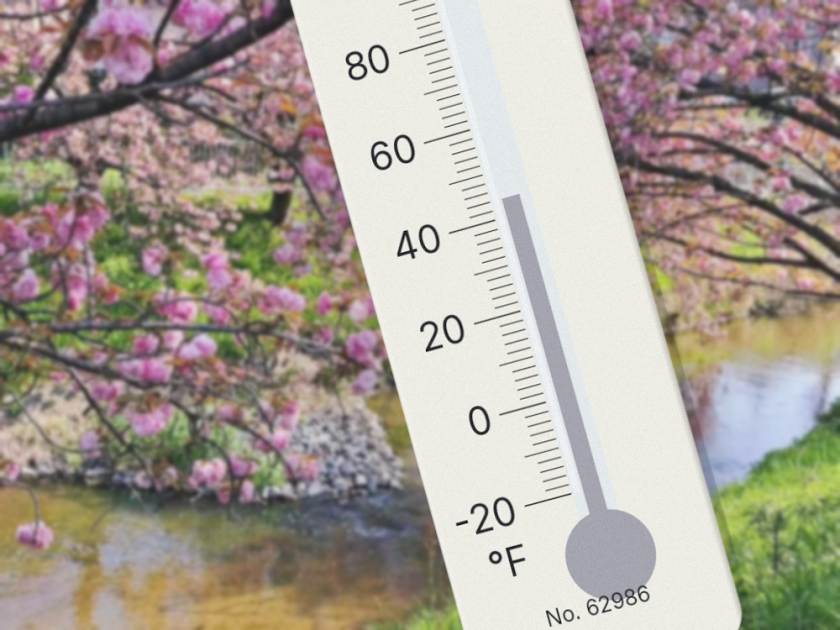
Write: 44 °F
